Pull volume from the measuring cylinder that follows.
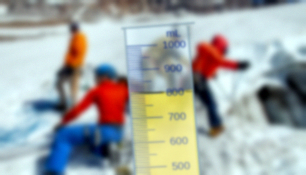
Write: 800 mL
